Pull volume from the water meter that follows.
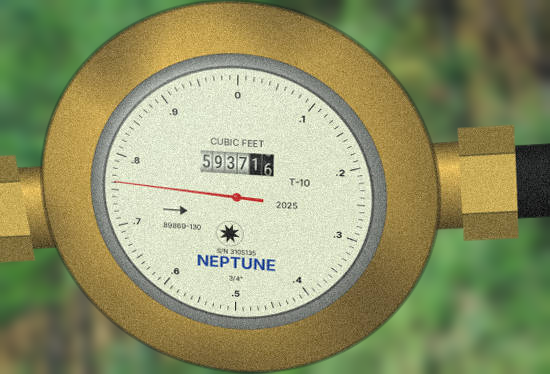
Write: 593715.76 ft³
